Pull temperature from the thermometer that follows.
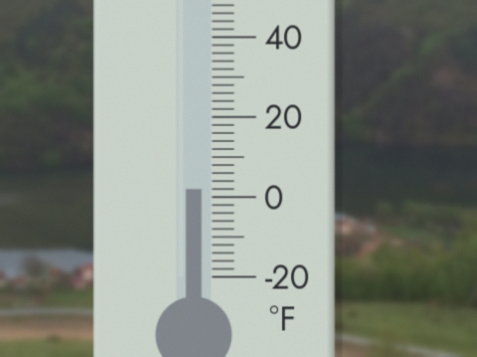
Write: 2 °F
